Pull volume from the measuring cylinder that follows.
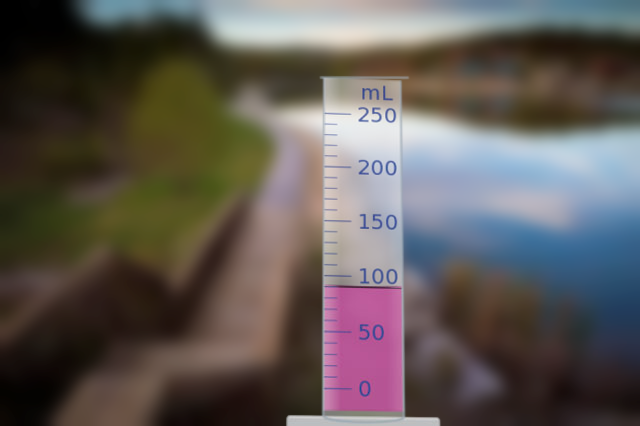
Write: 90 mL
